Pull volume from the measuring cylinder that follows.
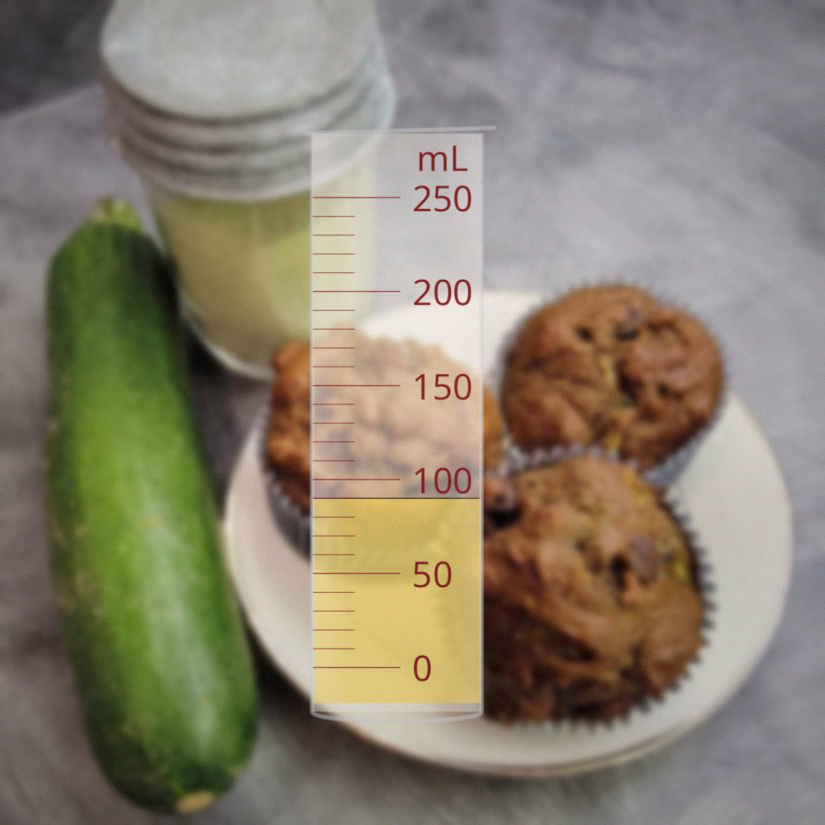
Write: 90 mL
